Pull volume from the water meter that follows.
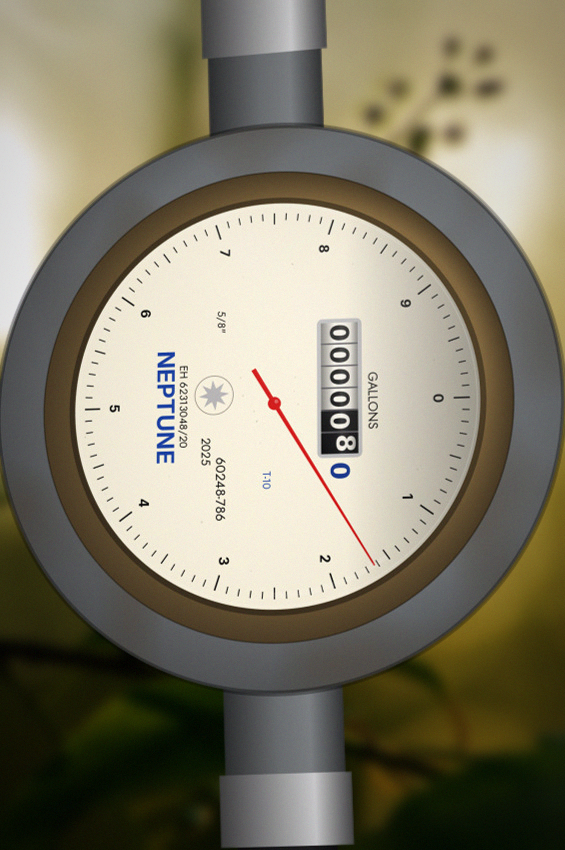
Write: 81.6 gal
